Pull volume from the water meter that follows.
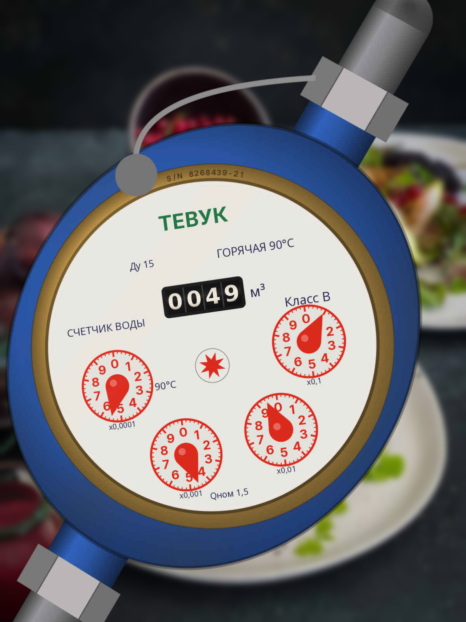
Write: 49.0945 m³
